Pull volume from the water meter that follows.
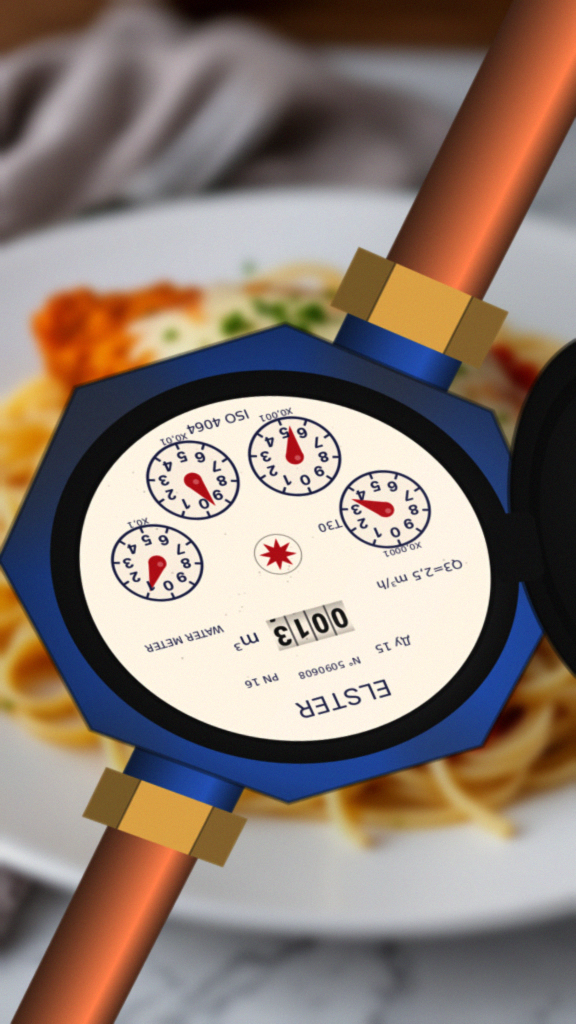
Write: 13.0953 m³
